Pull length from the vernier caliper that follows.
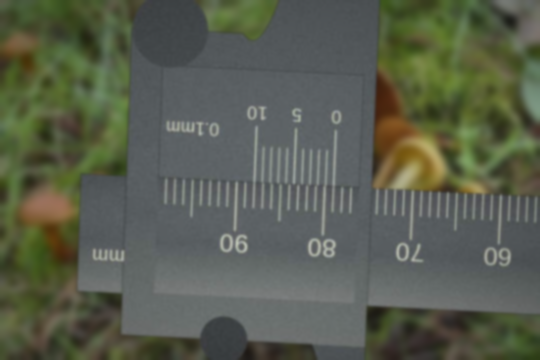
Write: 79.0 mm
